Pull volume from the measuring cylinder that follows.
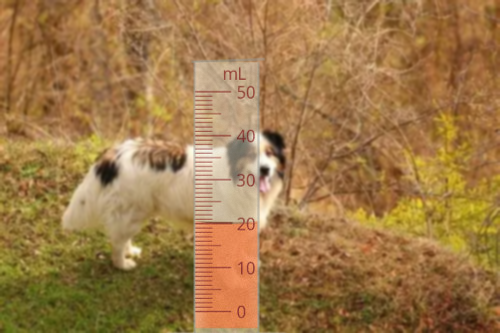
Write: 20 mL
